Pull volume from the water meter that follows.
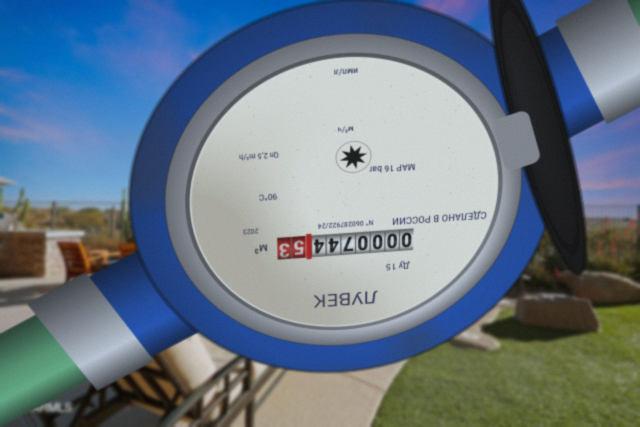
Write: 744.53 m³
